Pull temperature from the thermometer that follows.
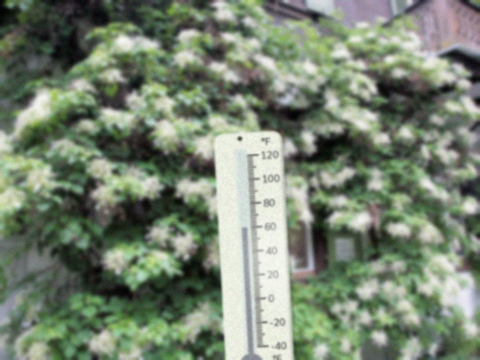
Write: 60 °F
